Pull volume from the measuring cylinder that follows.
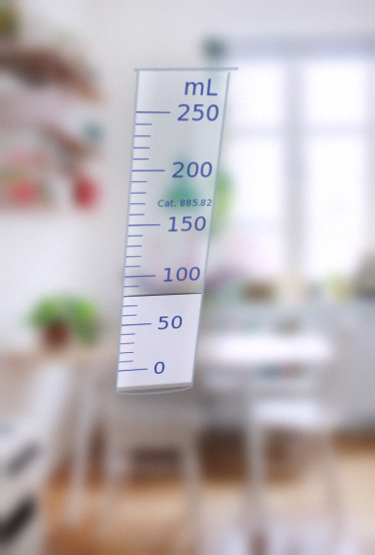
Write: 80 mL
